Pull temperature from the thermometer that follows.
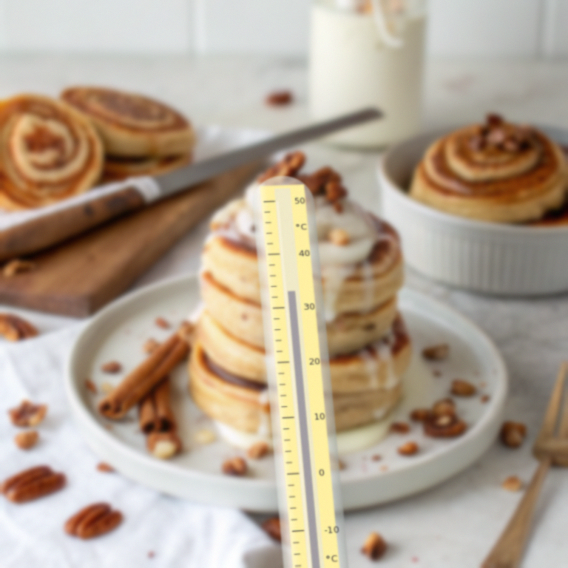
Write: 33 °C
